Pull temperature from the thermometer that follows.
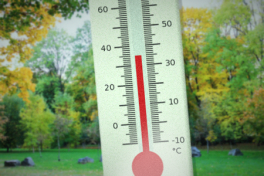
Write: 35 °C
